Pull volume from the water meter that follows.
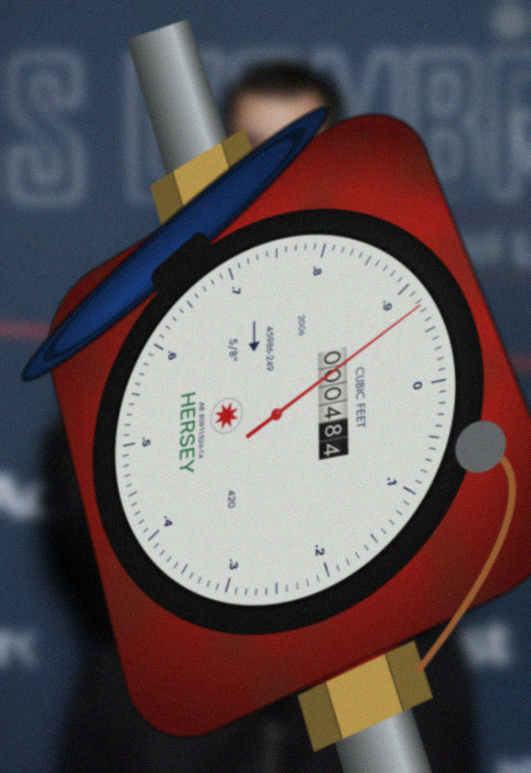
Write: 483.92 ft³
